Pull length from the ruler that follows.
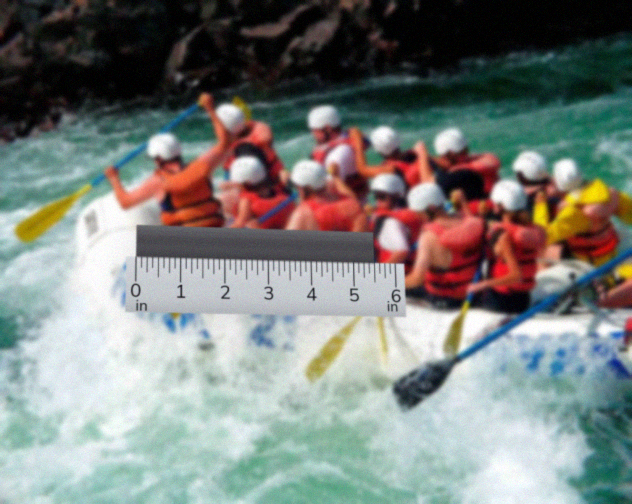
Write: 5.5 in
